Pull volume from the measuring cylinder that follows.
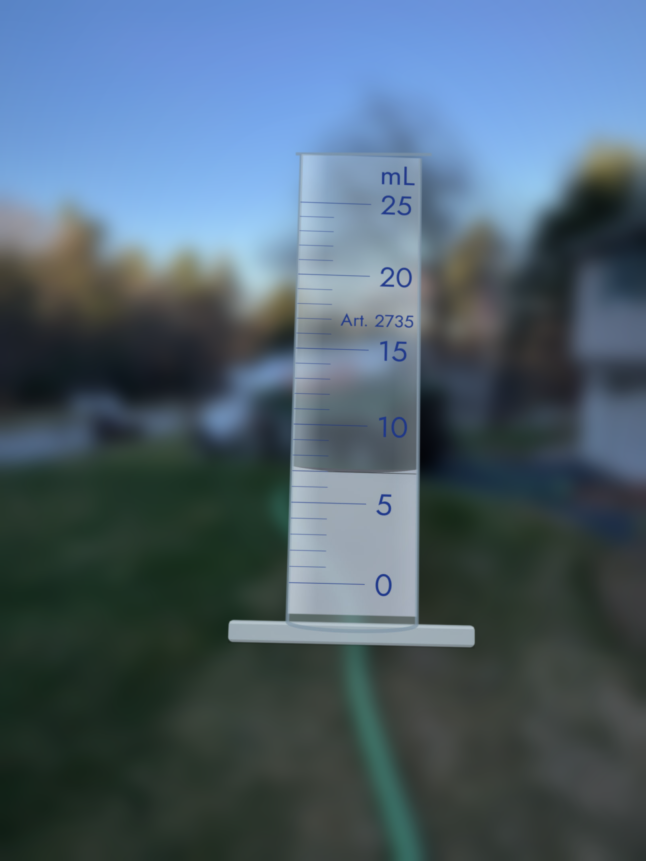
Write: 7 mL
